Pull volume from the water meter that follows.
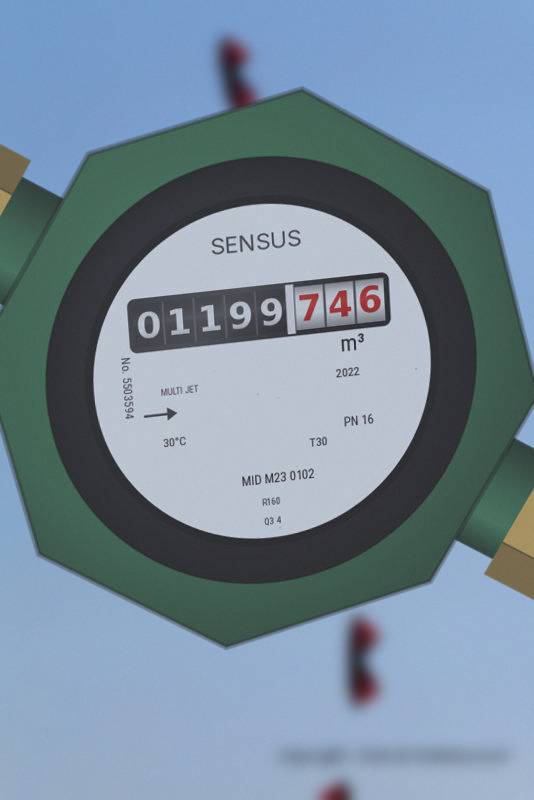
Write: 1199.746 m³
